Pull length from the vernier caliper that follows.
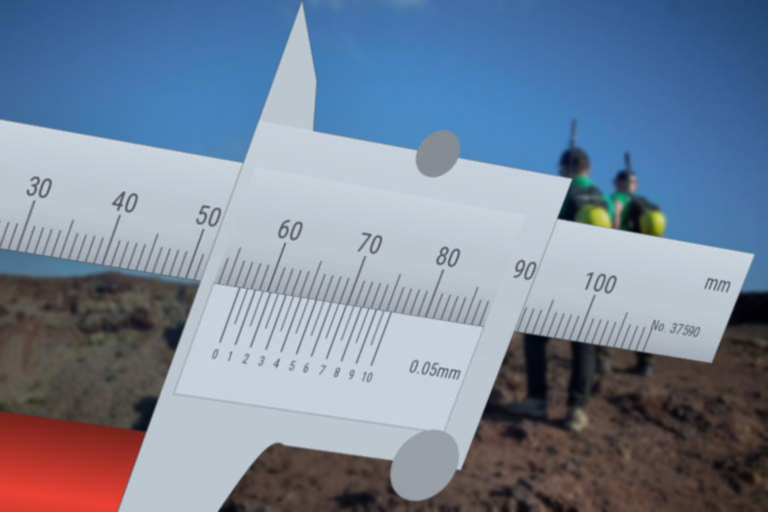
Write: 56.6 mm
